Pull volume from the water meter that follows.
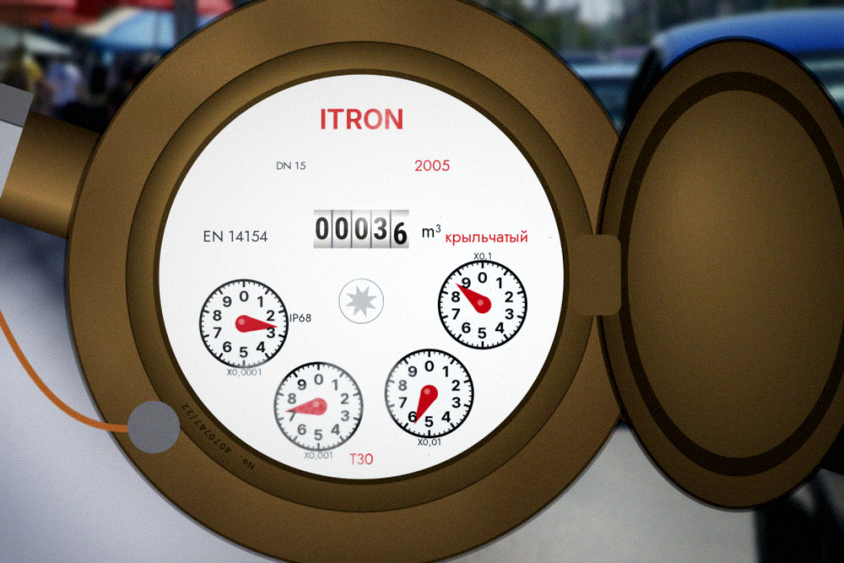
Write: 35.8572 m³
